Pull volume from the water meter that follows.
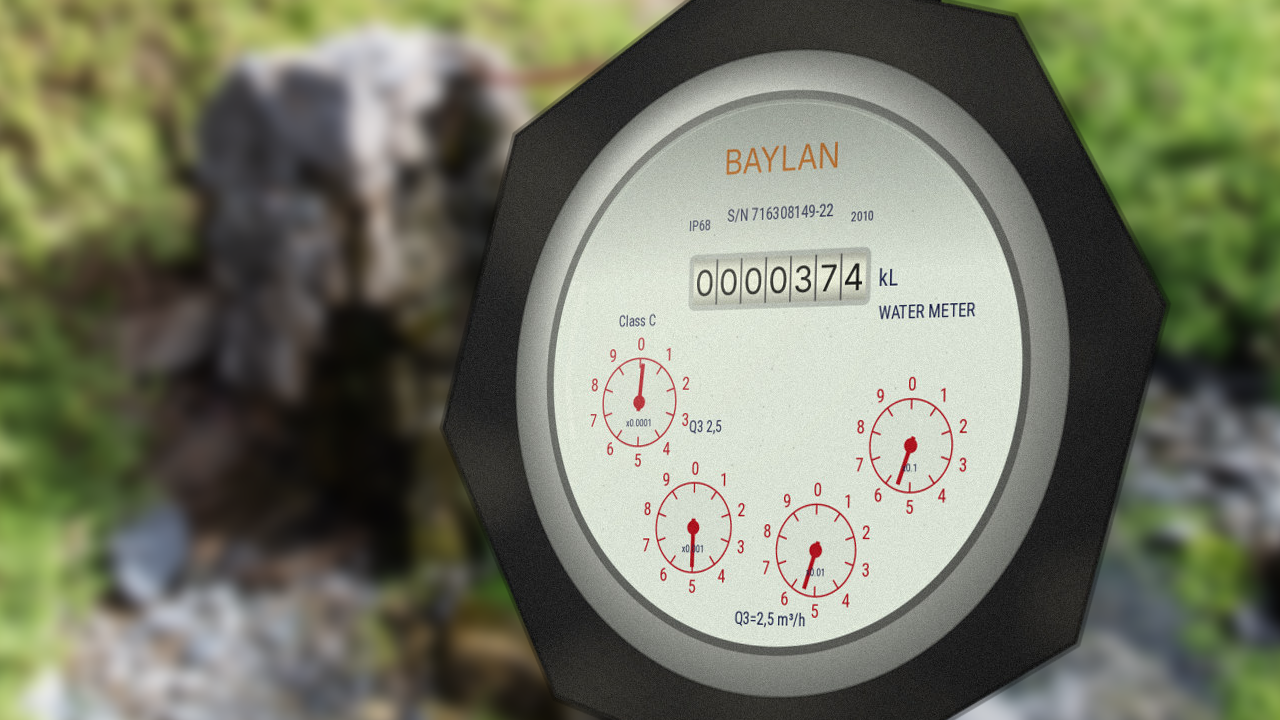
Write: 374.5550 kL
